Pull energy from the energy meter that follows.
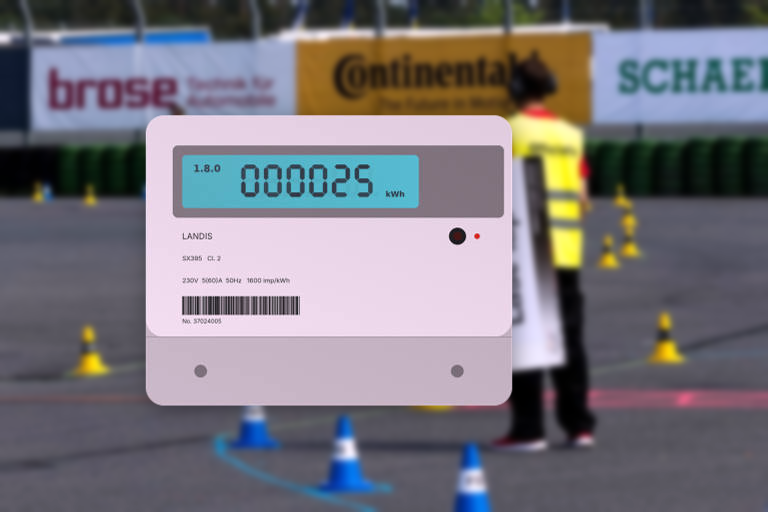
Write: 25 kWh
